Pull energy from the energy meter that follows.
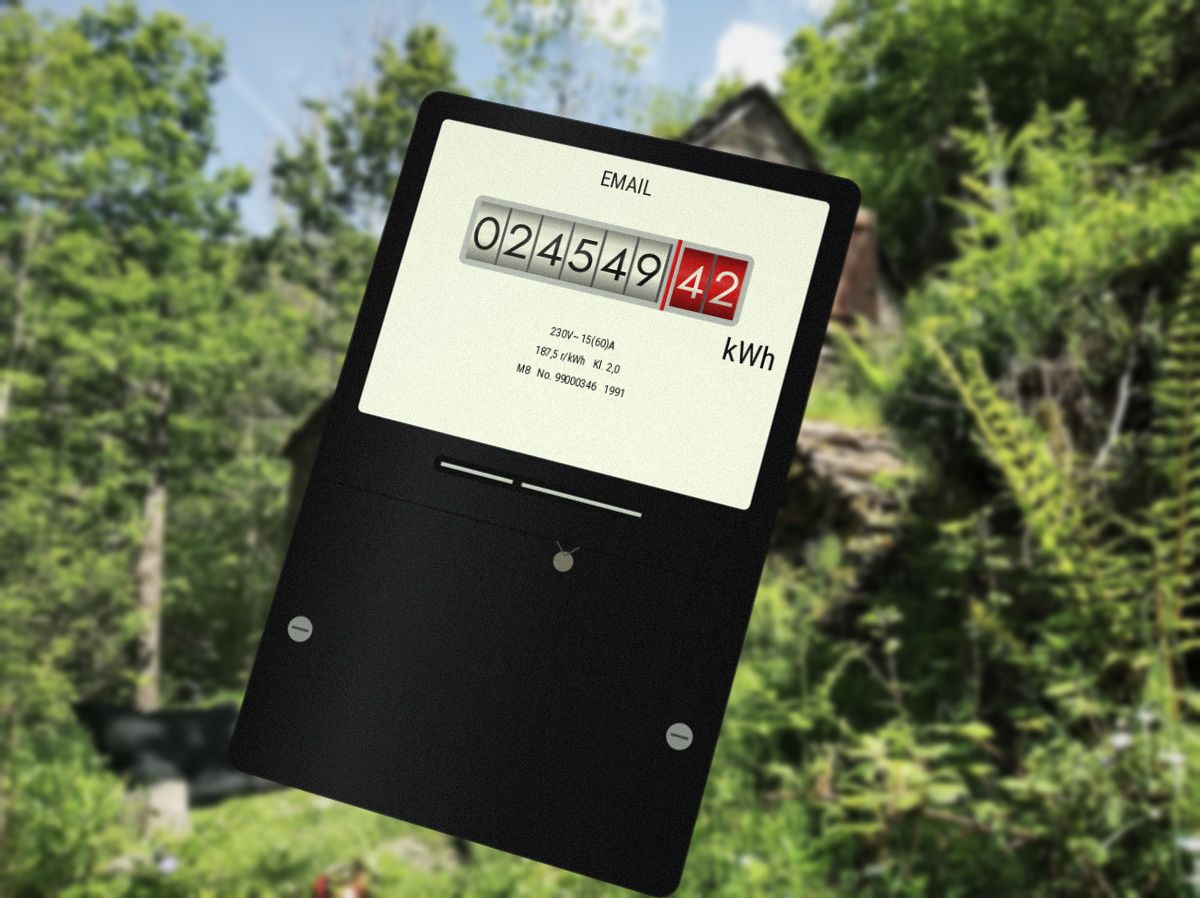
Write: 24549.42 kWh
